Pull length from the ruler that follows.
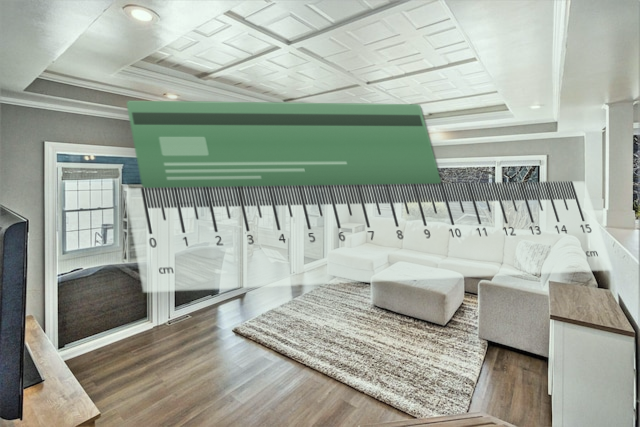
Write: 10 cm
